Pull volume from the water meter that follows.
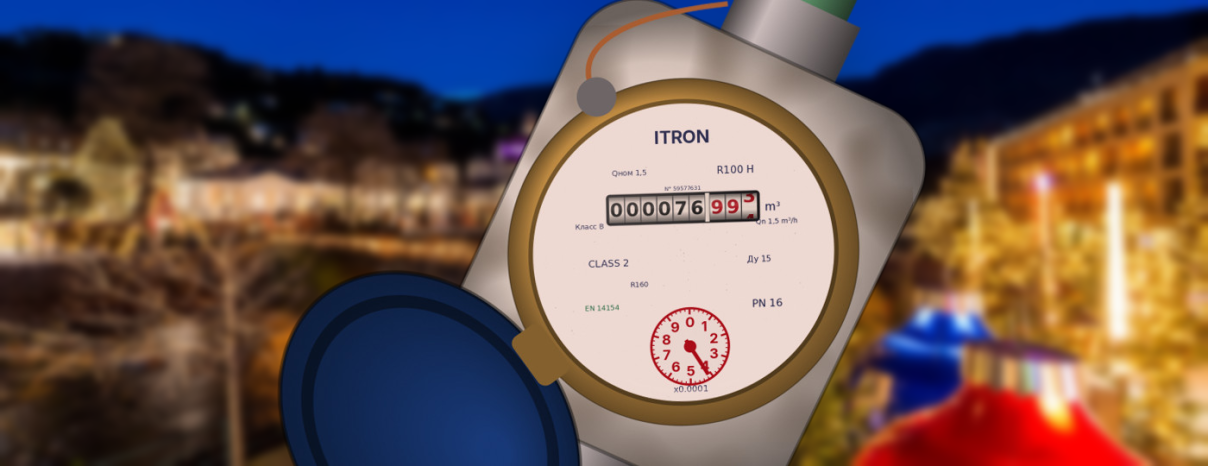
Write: 76.9934 m³
